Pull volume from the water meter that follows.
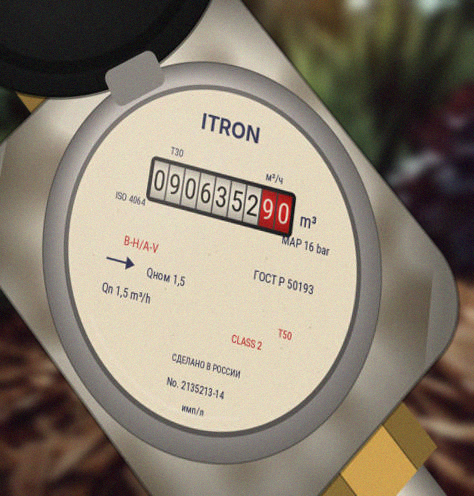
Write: 906352.90 m³
